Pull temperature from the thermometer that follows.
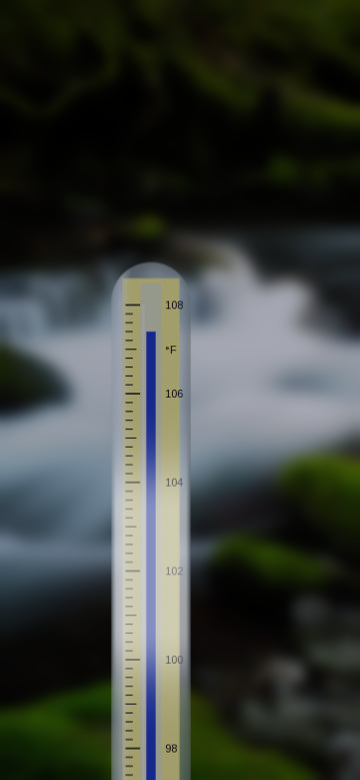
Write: 107.4 °F
